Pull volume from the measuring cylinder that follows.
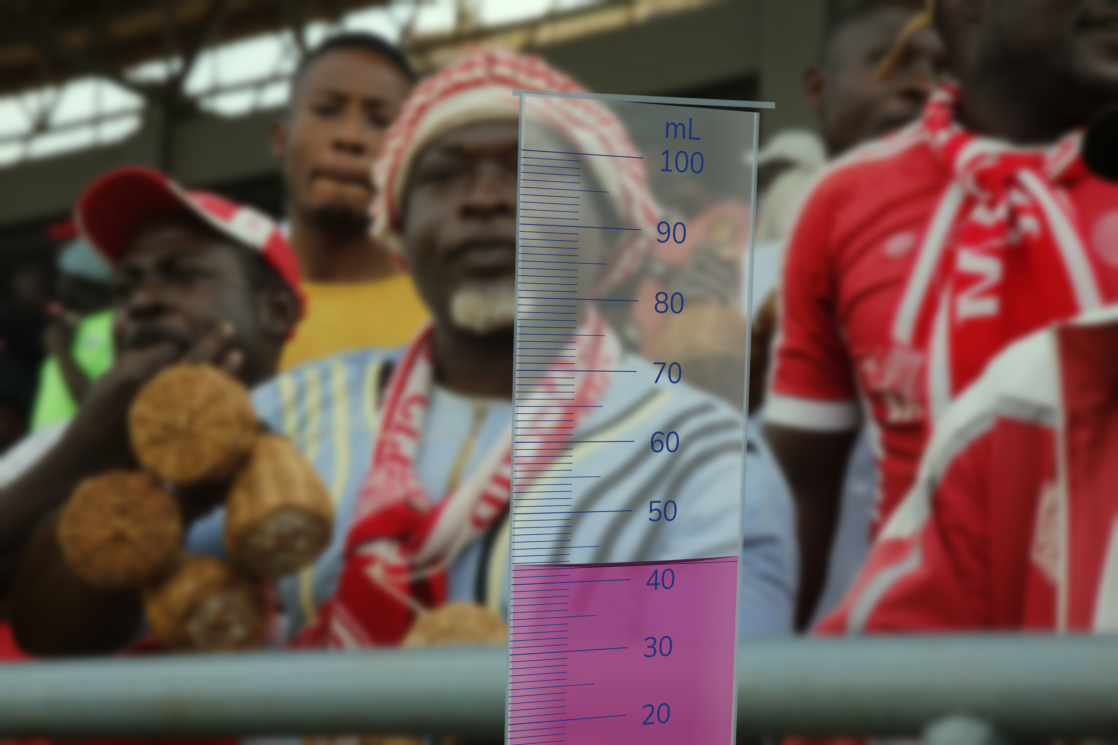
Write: 42 mL
